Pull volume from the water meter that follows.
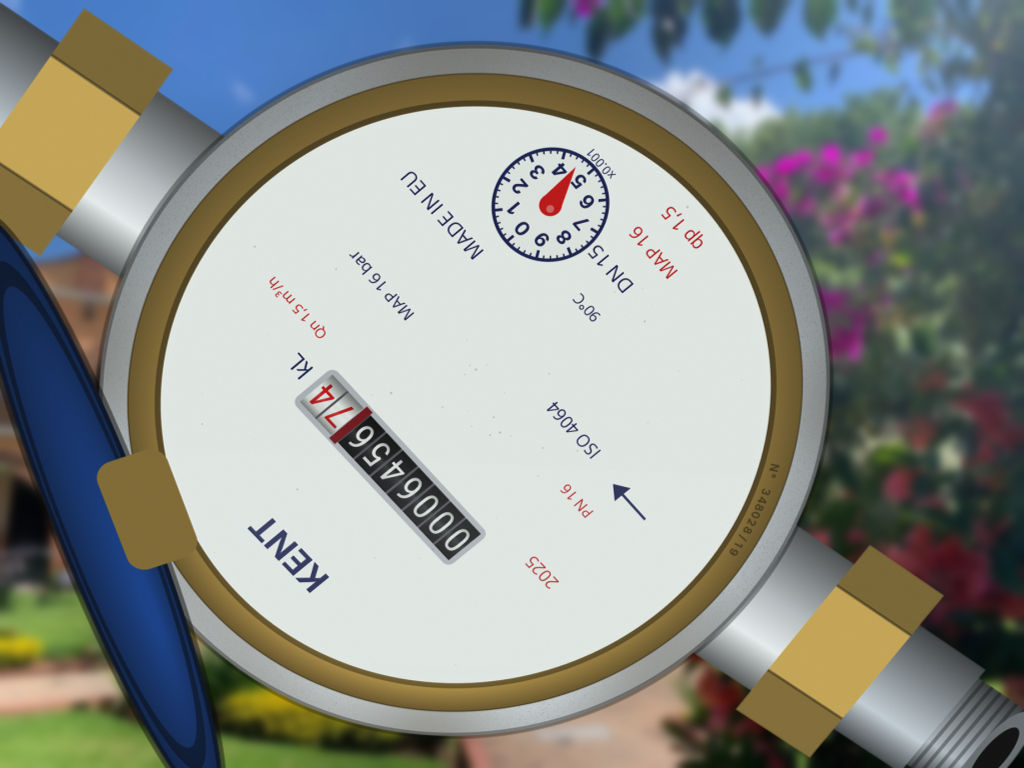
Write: 6456.744 kL
